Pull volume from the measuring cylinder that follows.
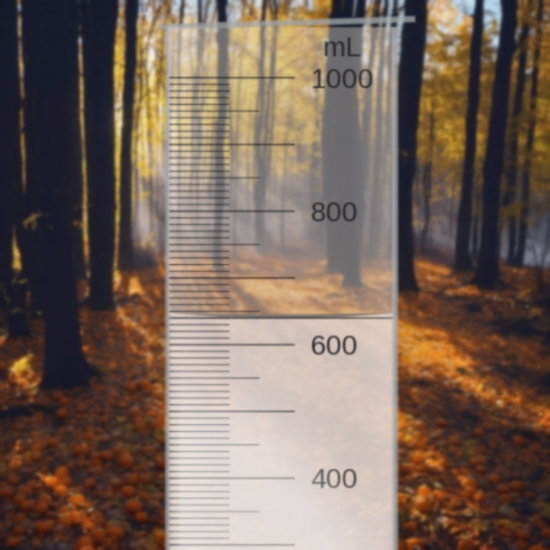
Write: 640 mL
